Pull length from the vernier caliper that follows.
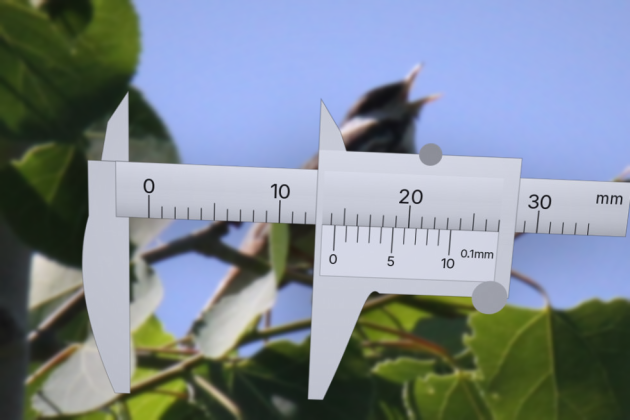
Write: 14.3 mm
